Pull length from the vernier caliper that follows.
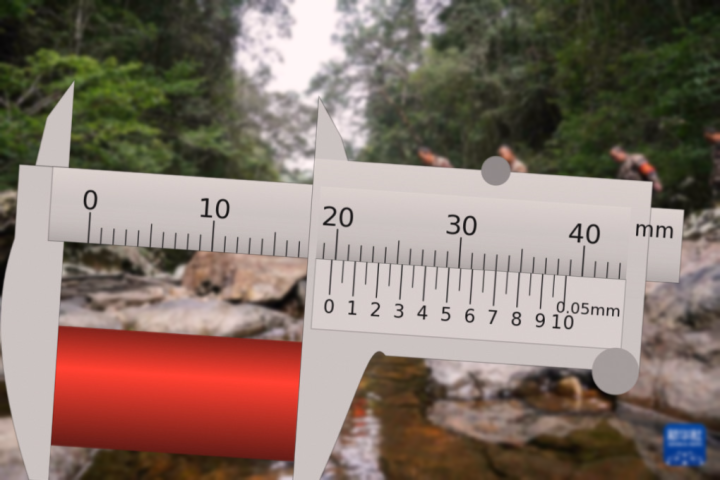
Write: 19.7 mm
